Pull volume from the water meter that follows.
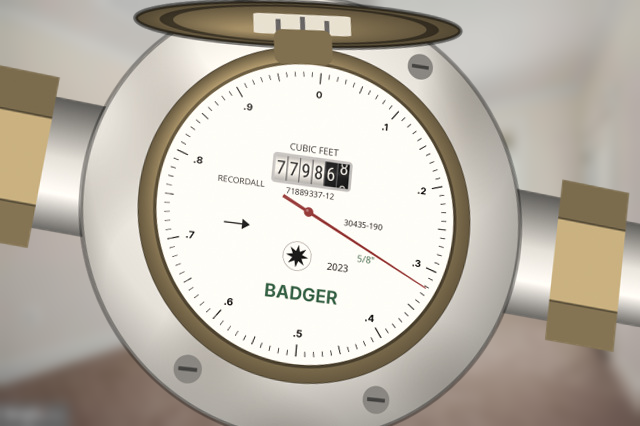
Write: 779868.32 ft³
